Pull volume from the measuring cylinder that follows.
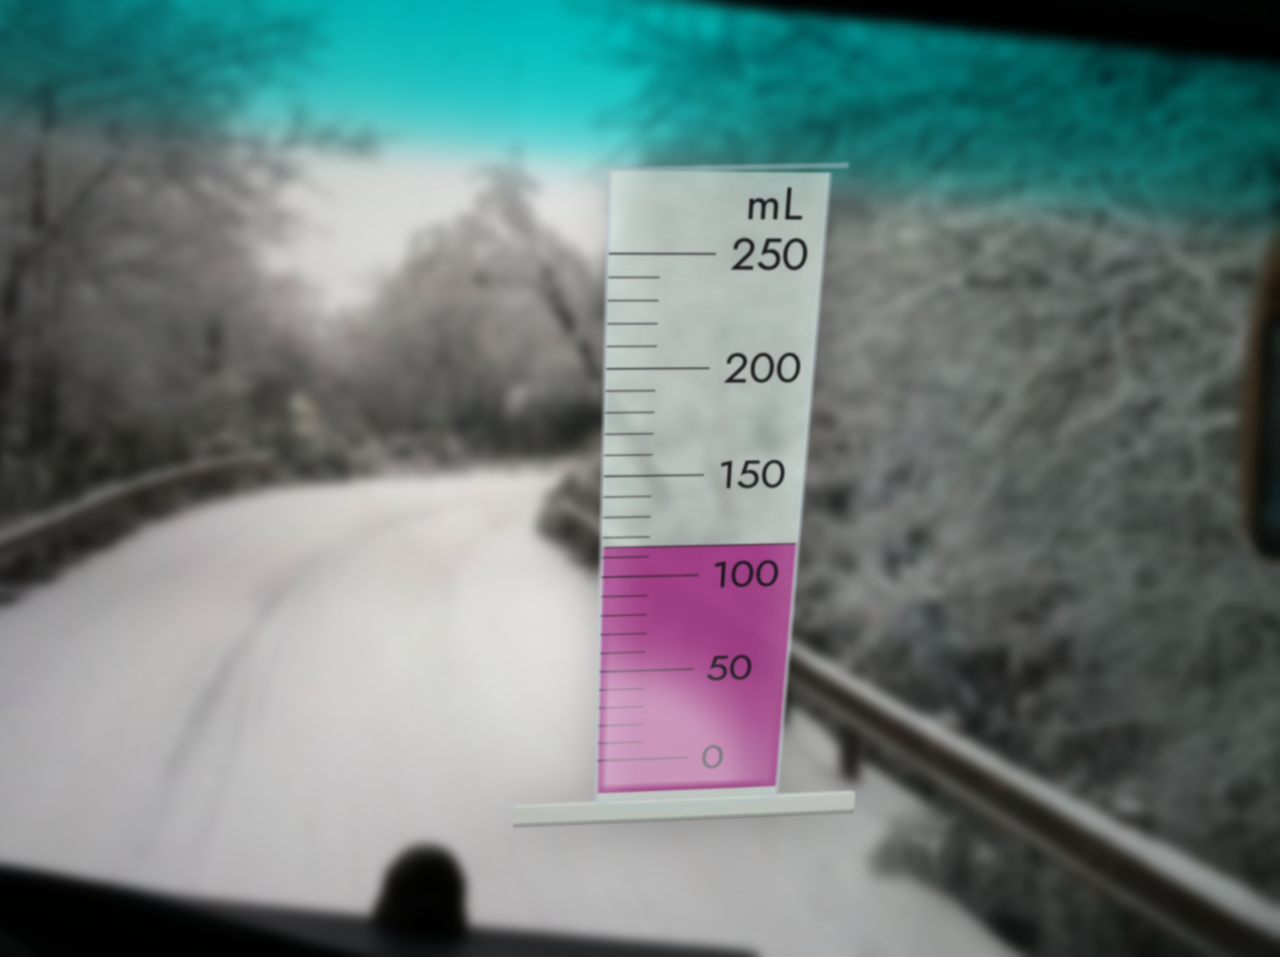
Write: 115 mL
